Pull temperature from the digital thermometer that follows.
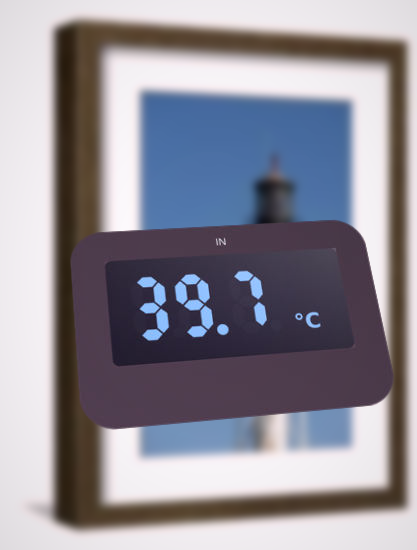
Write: 39.7 °C
